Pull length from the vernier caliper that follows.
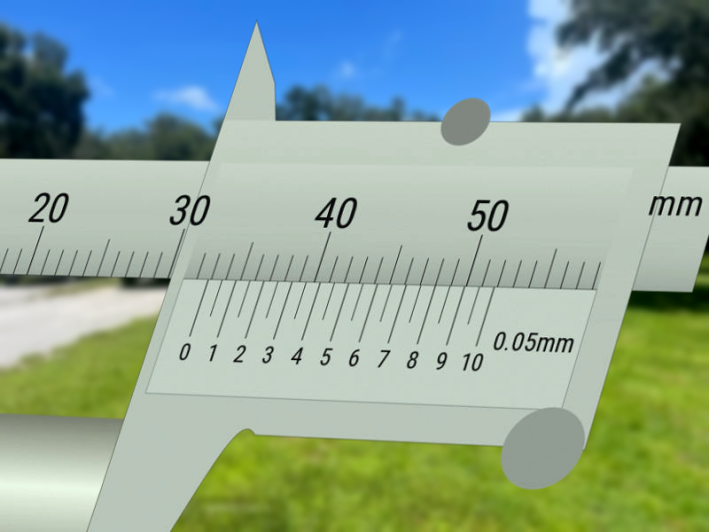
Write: 32.8 mm
